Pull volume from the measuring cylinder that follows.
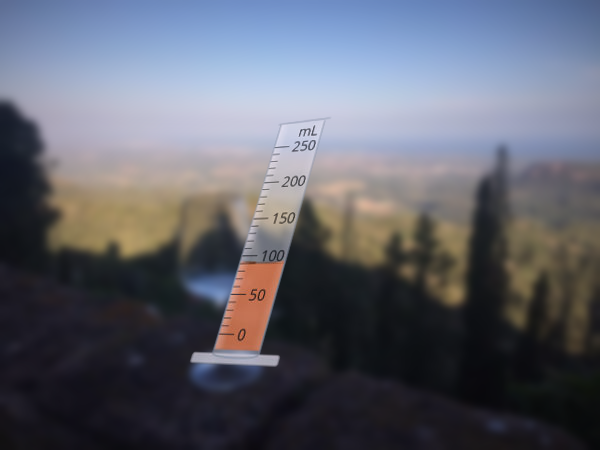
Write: 90 mL
